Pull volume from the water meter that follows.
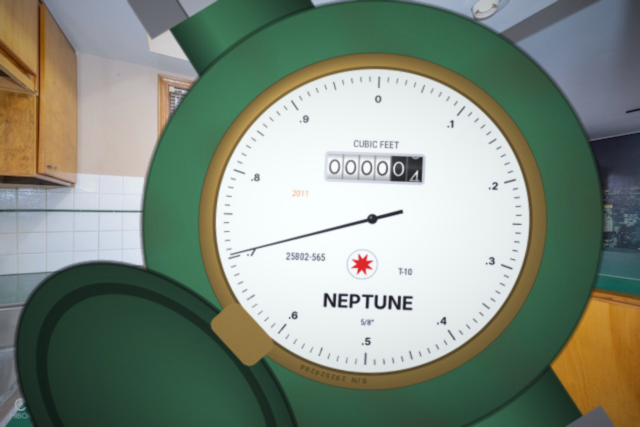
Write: 3.70 ft³
